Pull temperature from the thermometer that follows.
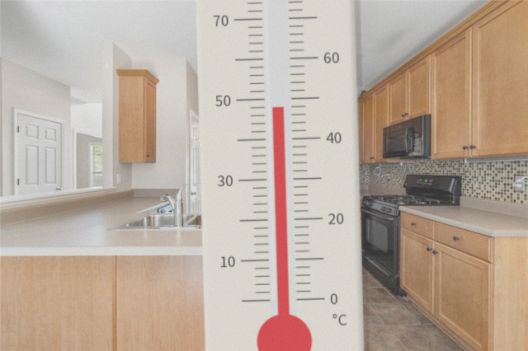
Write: 48 °C
